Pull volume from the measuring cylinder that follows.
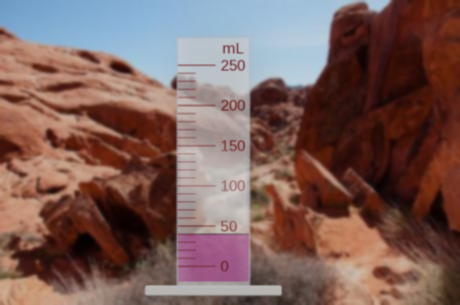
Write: 40 mL
